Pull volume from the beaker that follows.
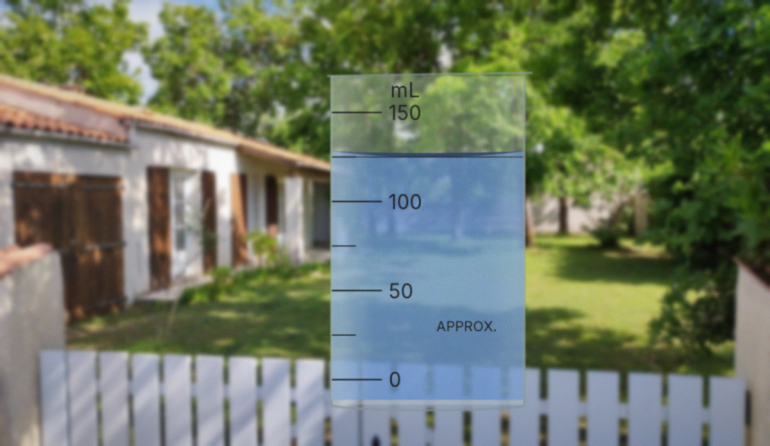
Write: 125 mL
